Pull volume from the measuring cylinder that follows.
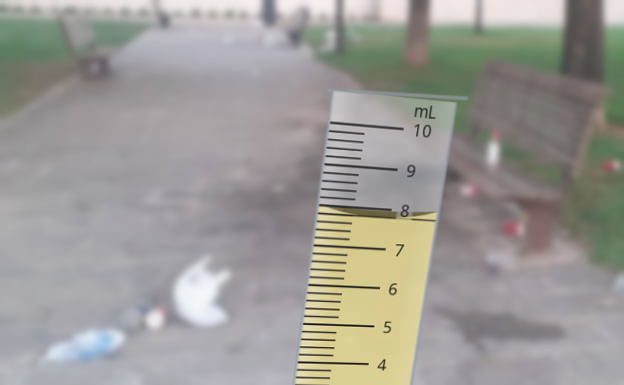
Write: 7.8 mL
